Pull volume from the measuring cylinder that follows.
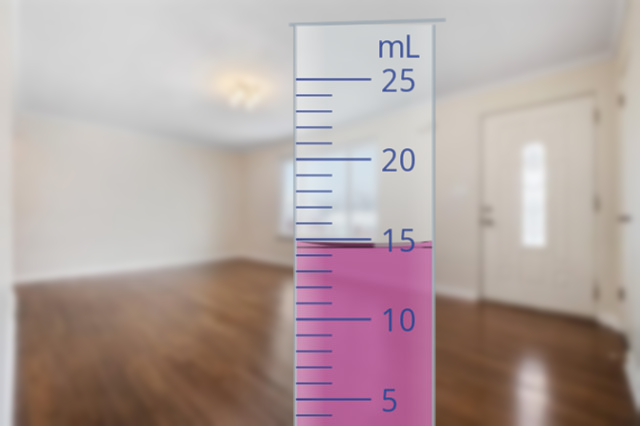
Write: 14.5 mL
